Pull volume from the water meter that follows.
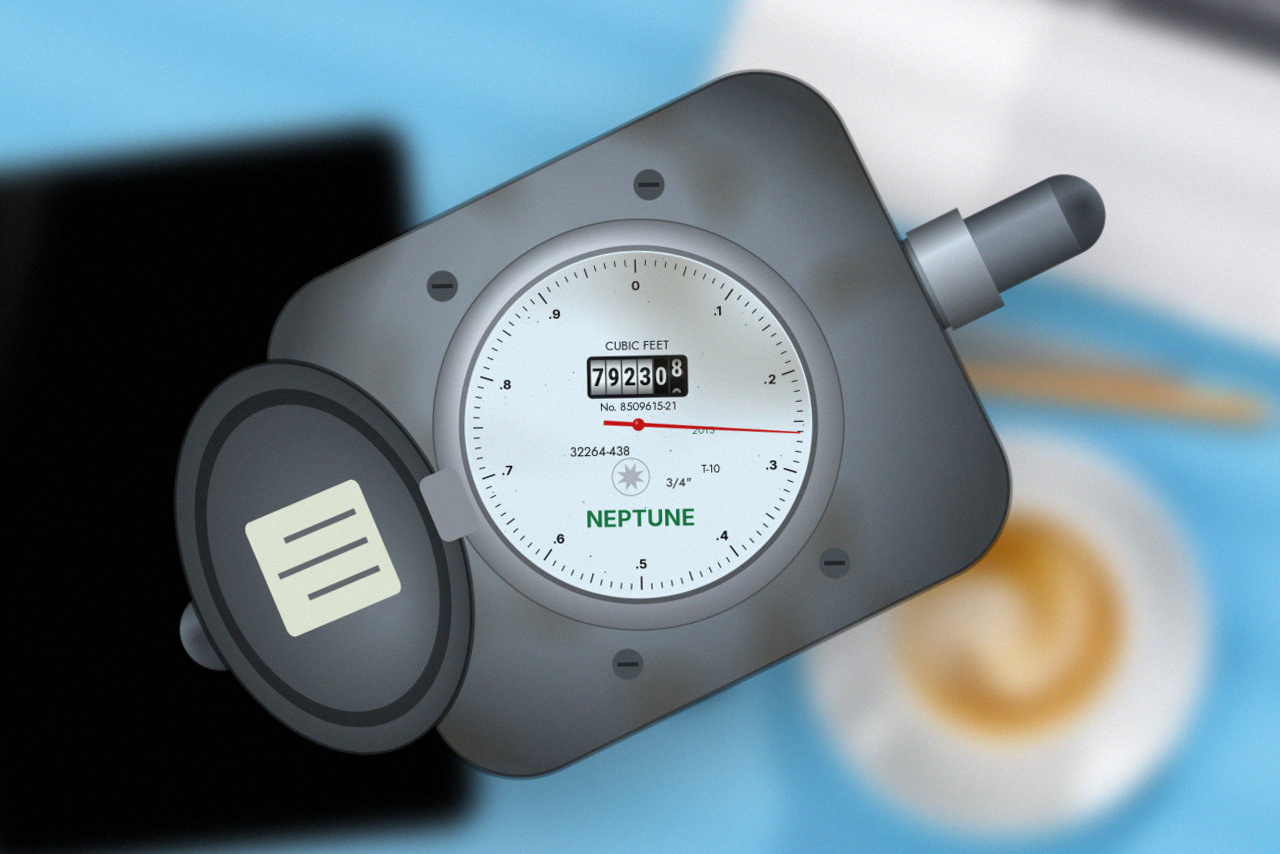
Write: 792308.26 ft³
